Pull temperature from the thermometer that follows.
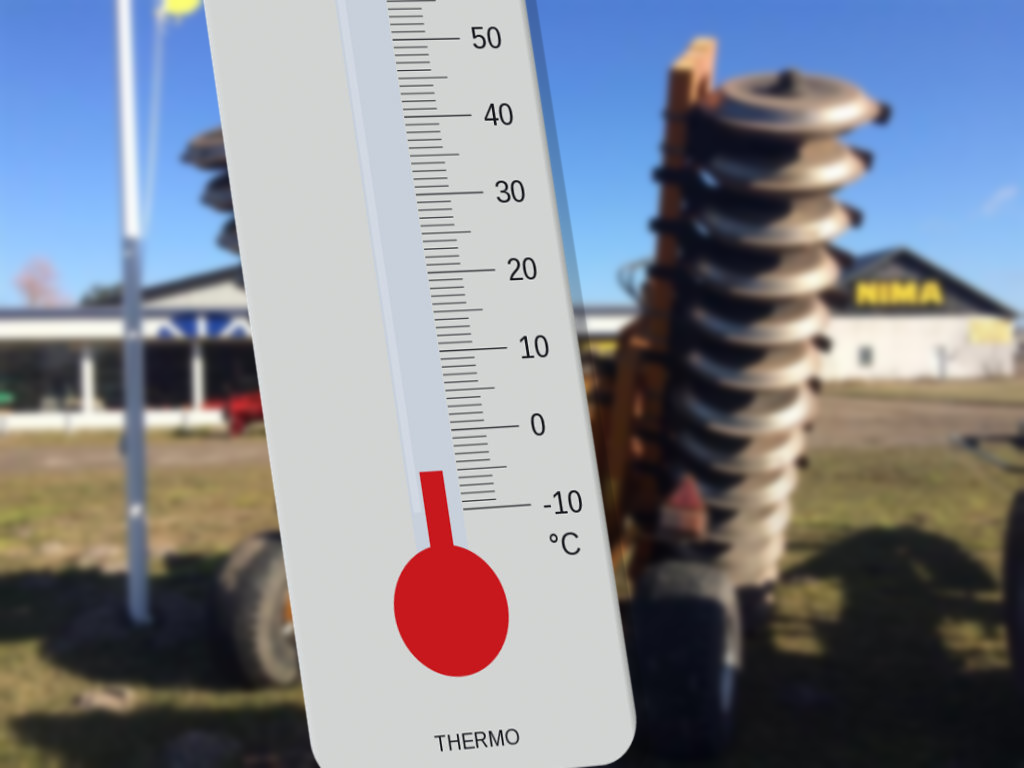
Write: -5 °C
